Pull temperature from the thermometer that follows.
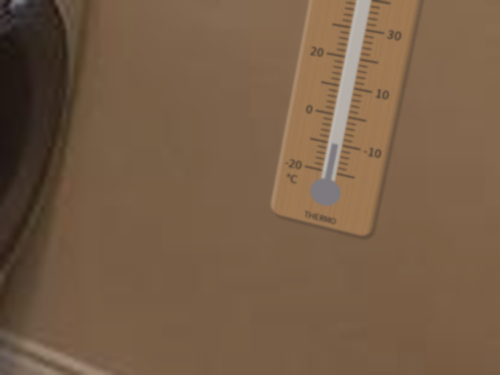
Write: -10 °C
